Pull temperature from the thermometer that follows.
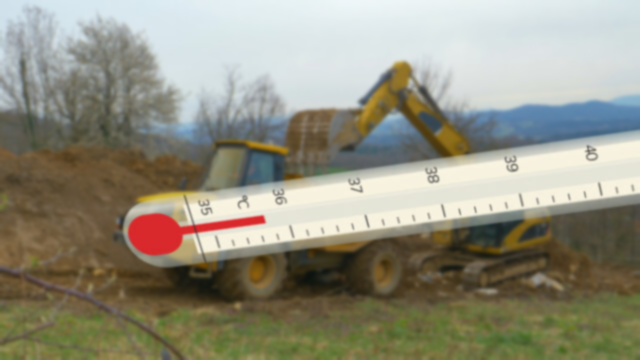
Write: 35.7 °C
